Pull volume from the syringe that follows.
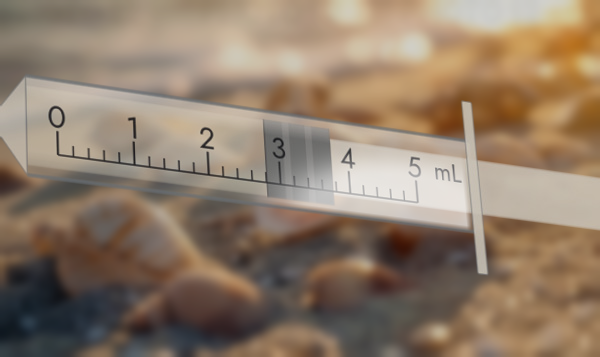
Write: 2.8 mL
